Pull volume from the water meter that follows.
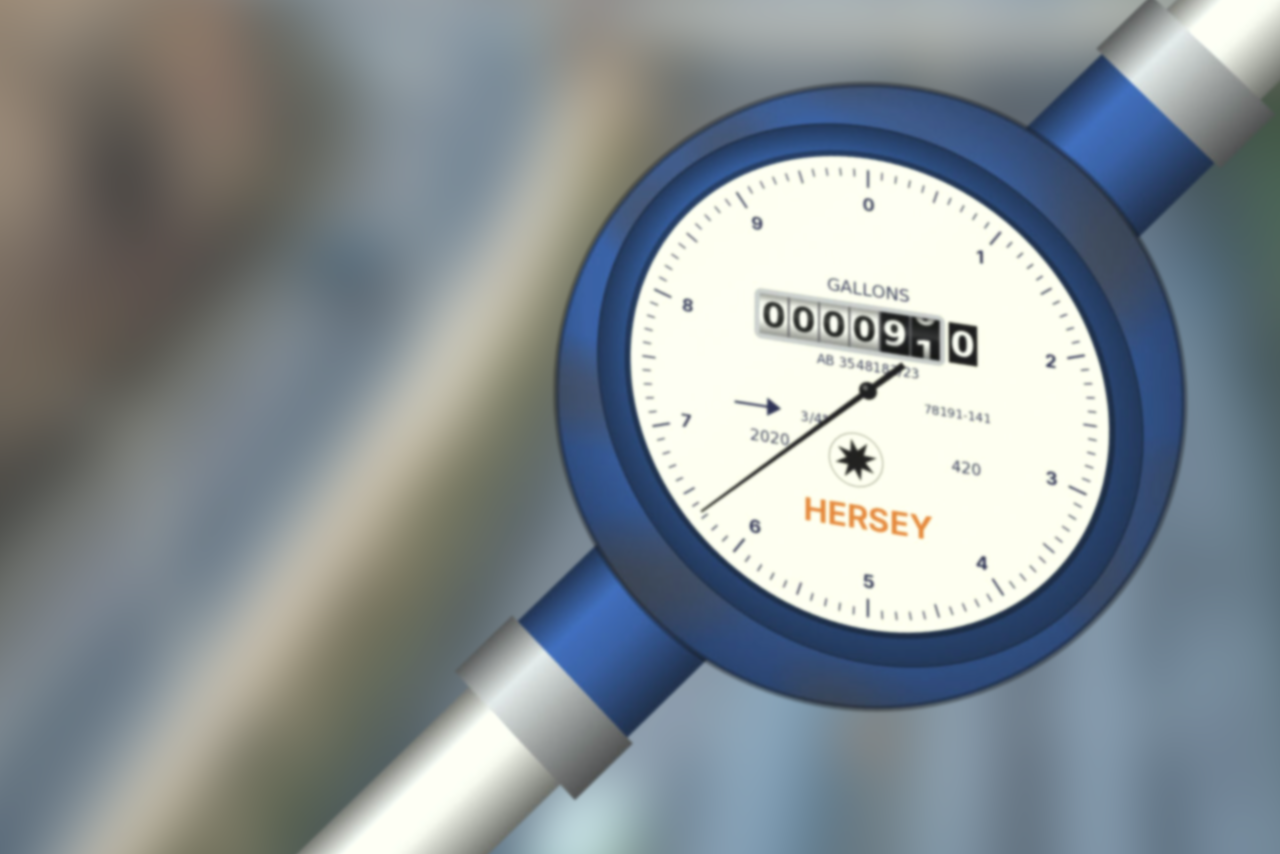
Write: 906.3 gal
